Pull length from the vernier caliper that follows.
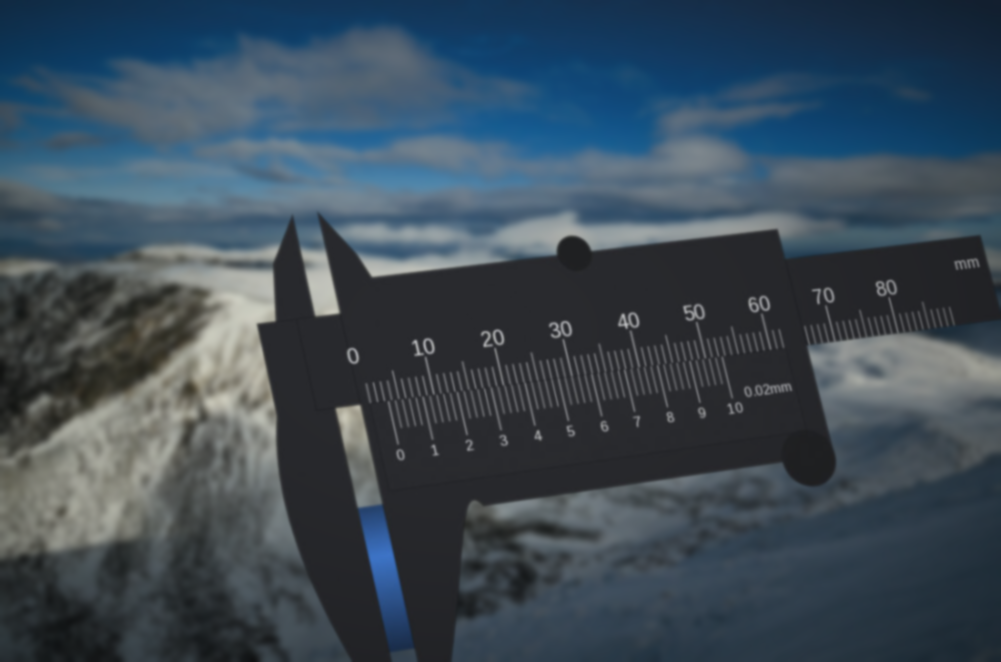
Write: 3.5 mm
